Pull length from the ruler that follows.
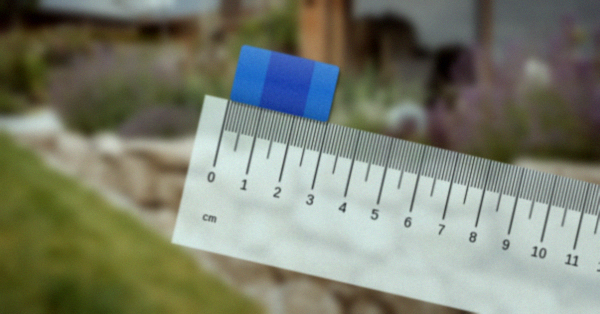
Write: 3 cm
